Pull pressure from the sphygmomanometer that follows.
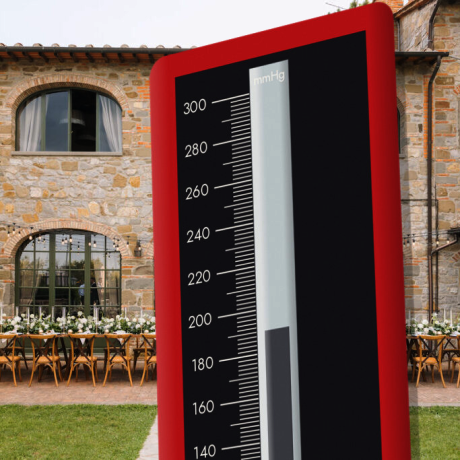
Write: 190 mmHg
